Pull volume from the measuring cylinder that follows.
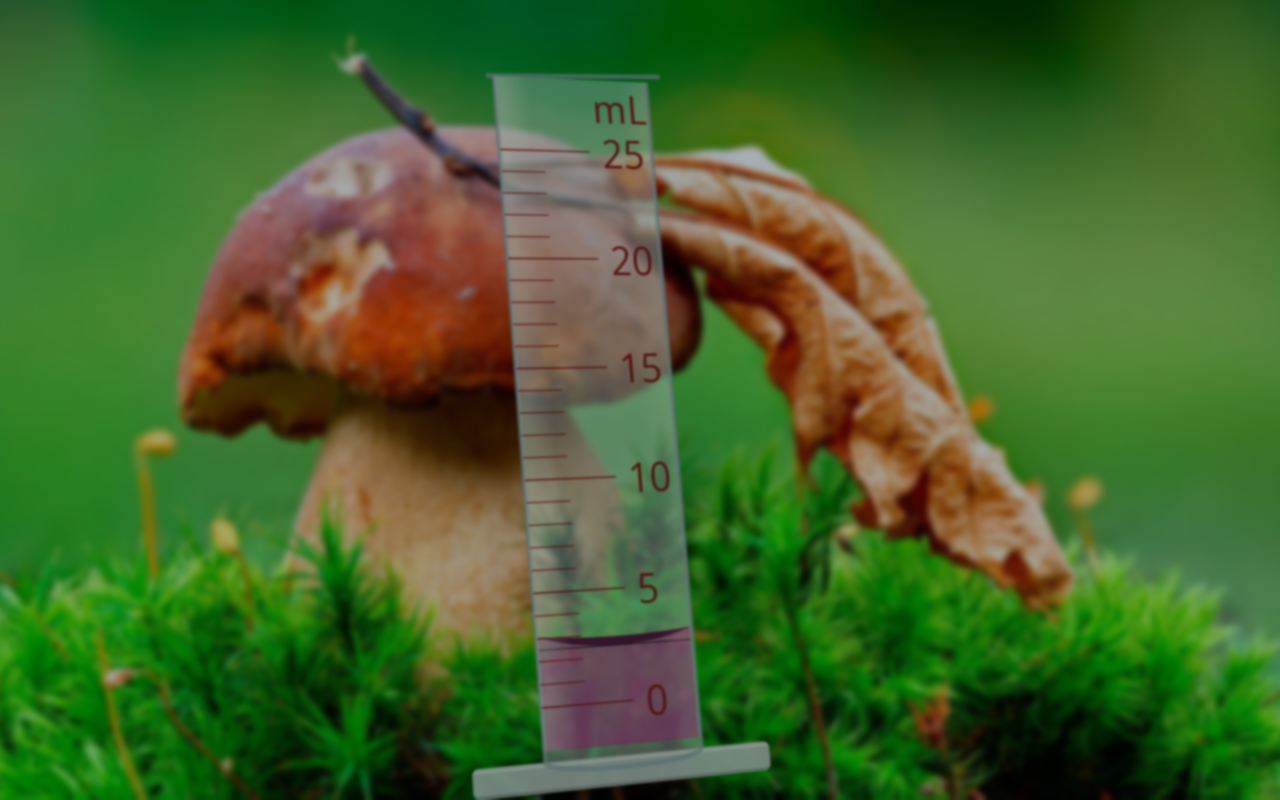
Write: 2.5 mL
